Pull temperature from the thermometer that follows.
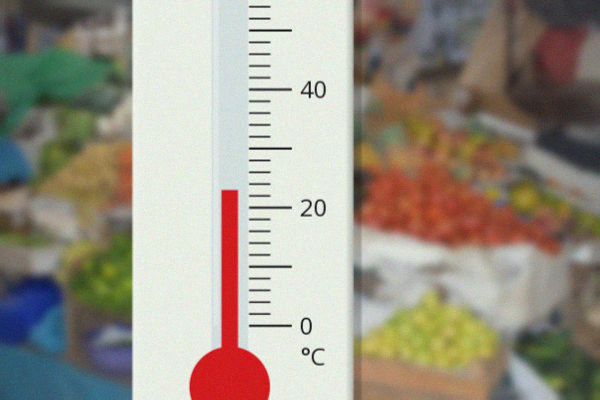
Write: 23 °C
